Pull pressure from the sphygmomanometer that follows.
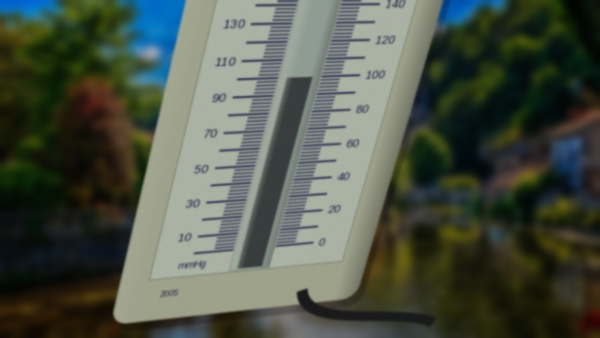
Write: 100 mmHg
